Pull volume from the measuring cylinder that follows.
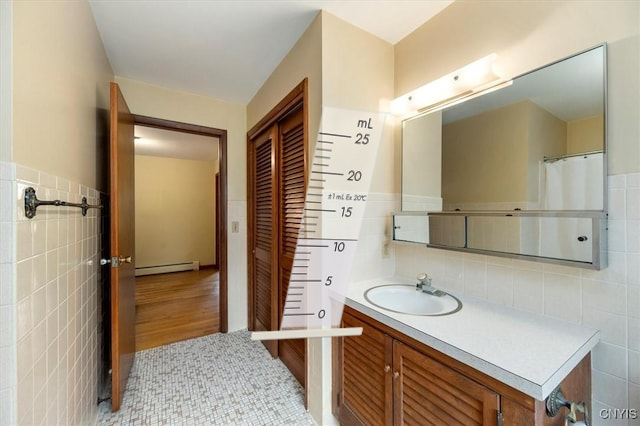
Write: 11 mL
